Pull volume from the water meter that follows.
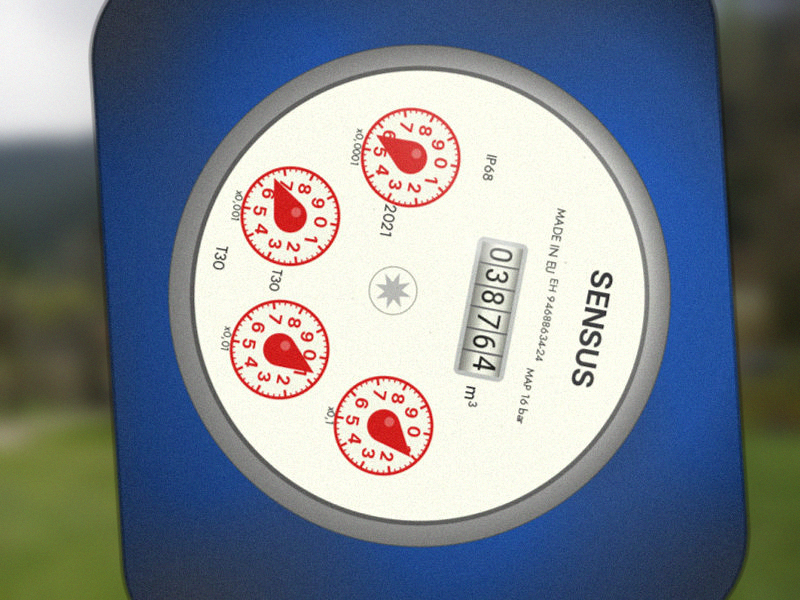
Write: 38764.1065 m³
